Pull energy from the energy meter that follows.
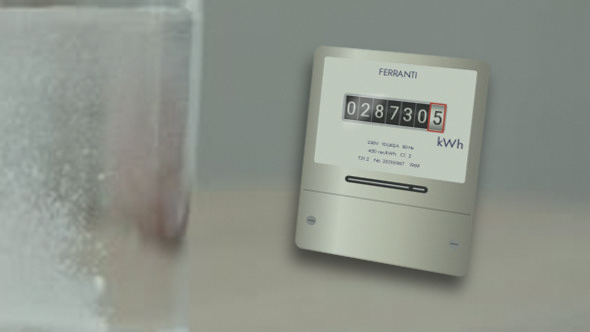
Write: 28730.5 kWh
